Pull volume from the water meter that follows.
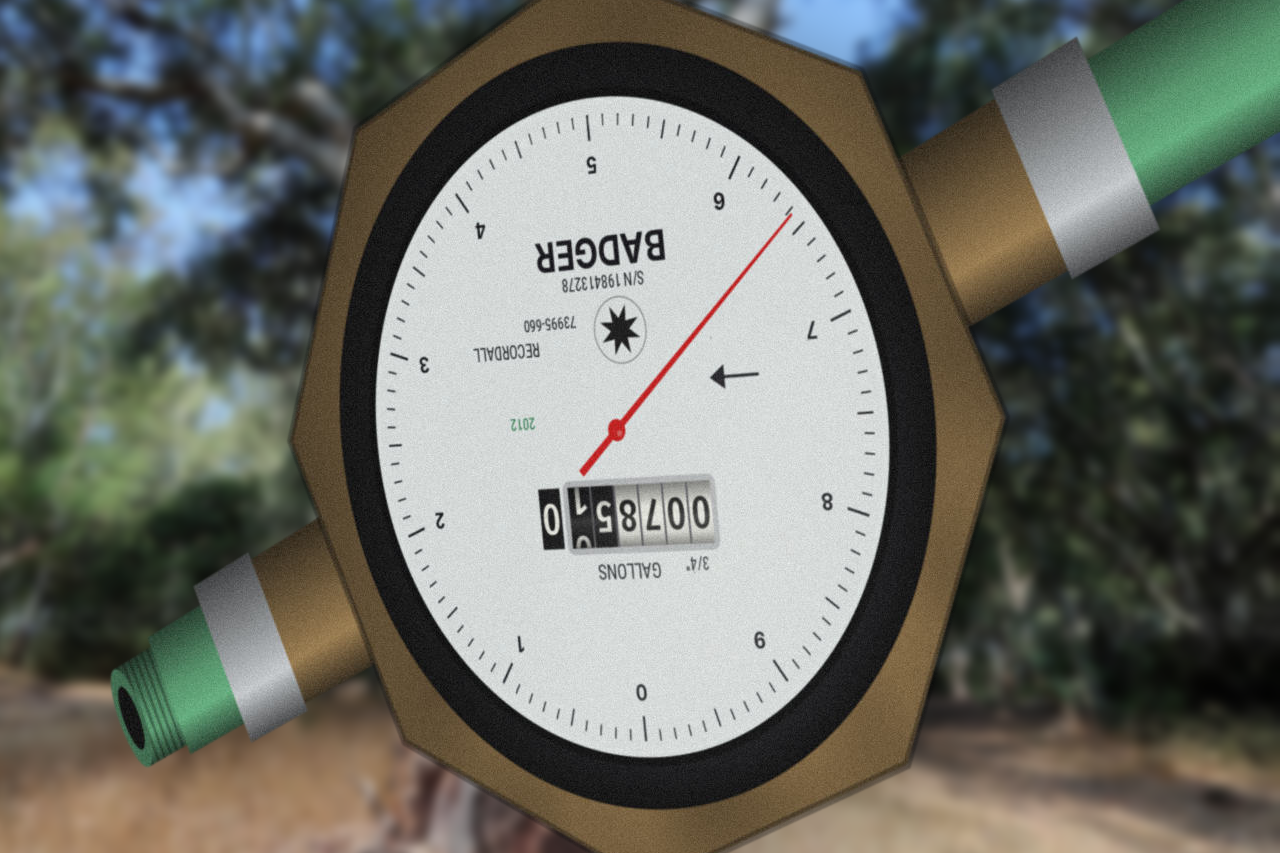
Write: 78506.4 gal
